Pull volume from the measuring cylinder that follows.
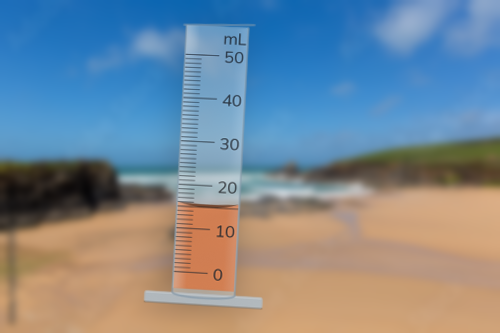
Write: 15 mL
